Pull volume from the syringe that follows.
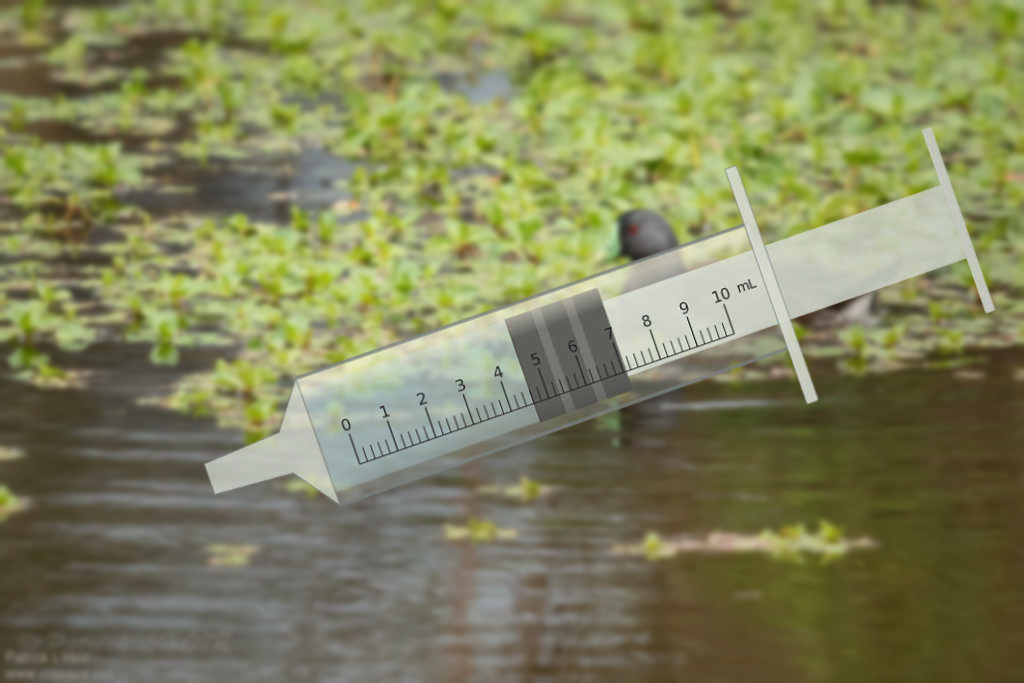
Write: 4.6 mL
